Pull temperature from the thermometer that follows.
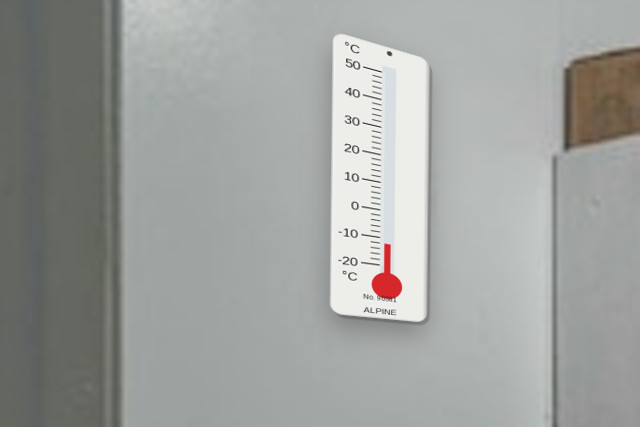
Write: -12 °C
